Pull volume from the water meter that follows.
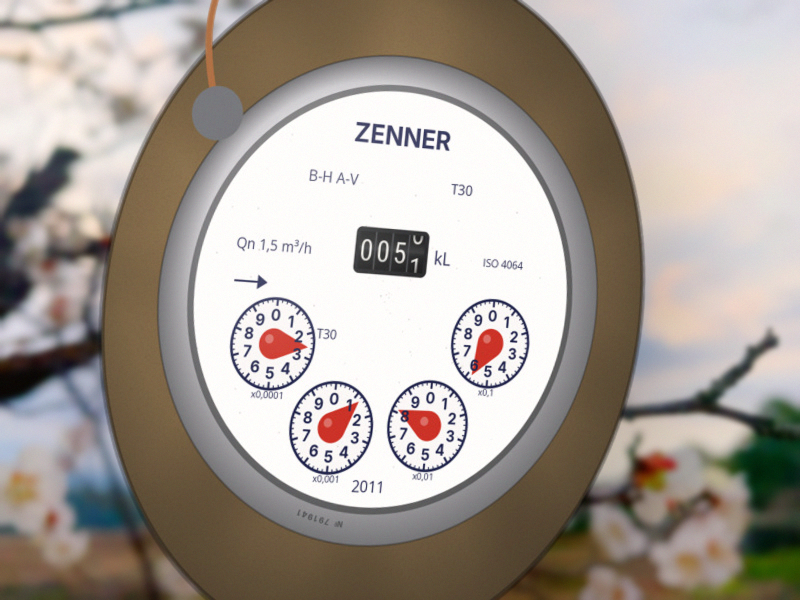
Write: 50.5812 kL
